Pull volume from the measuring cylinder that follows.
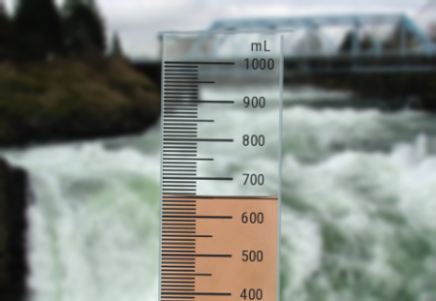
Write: 650 mL
